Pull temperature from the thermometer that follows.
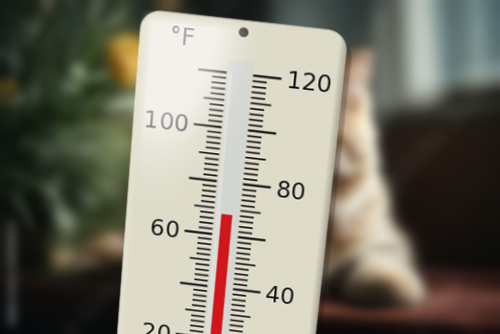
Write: 68 °F
